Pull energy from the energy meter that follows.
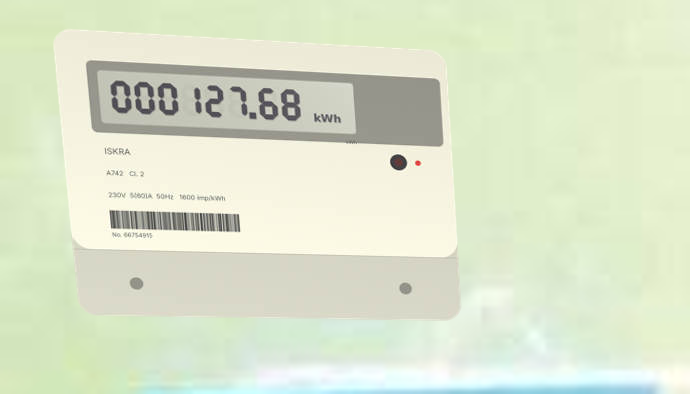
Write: 127.68 kWh
